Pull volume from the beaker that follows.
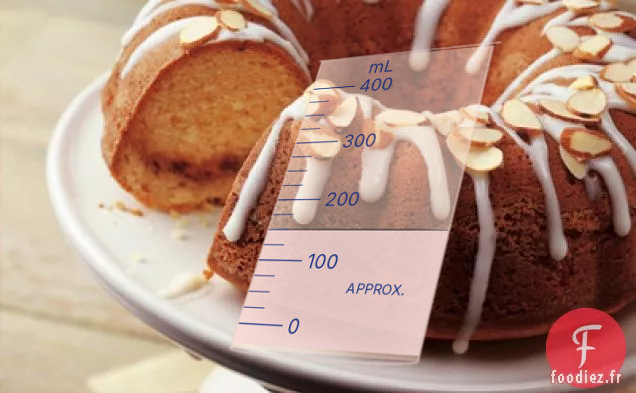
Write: 150 mL
